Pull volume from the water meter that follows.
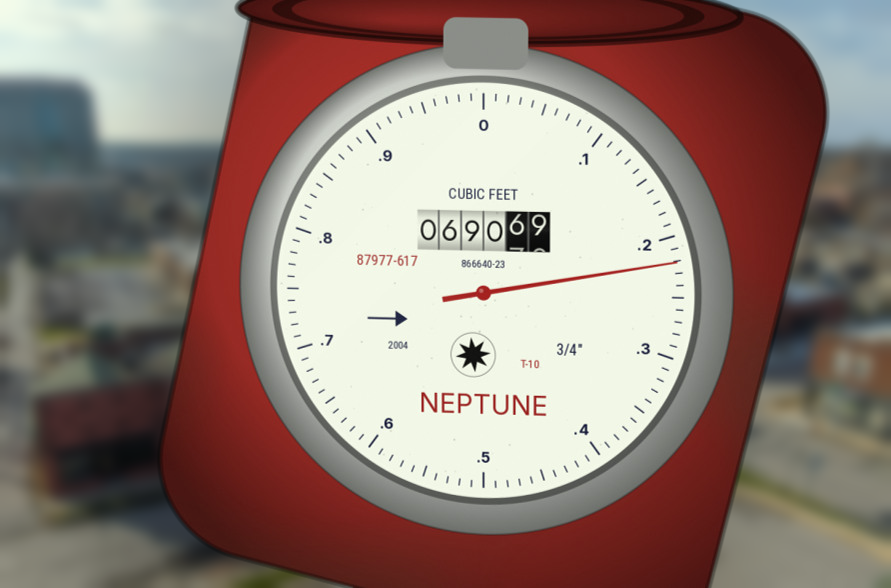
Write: 69069.22 ft³
